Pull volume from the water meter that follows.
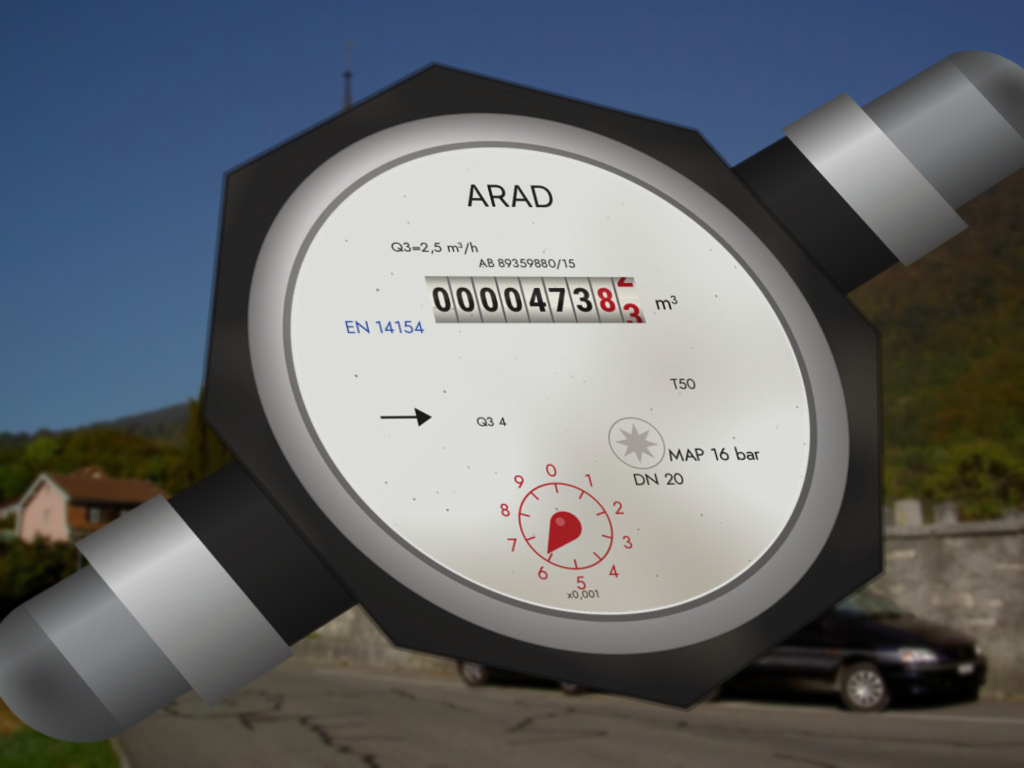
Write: 473.826 m³
